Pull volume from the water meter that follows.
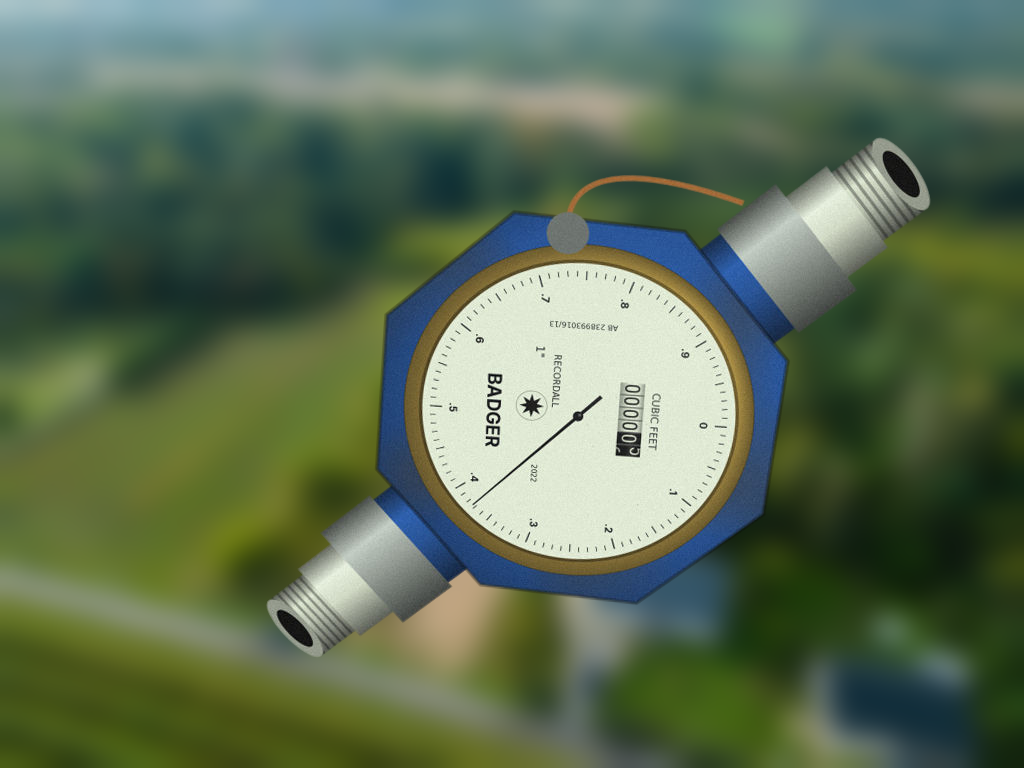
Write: 5.37 ft³
